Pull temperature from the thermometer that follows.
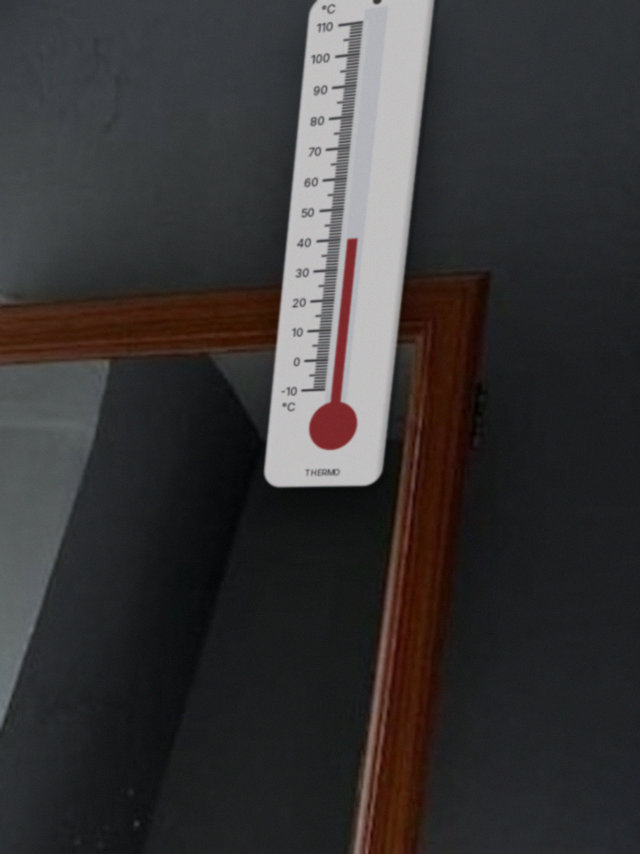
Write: 40 °C
